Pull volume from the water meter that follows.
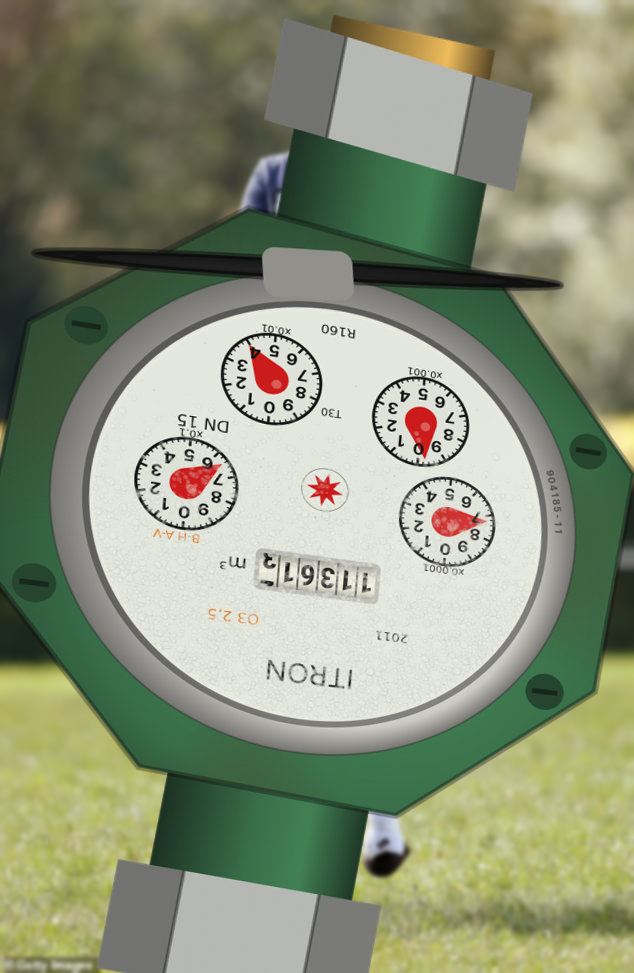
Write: 113612.6397 m³
